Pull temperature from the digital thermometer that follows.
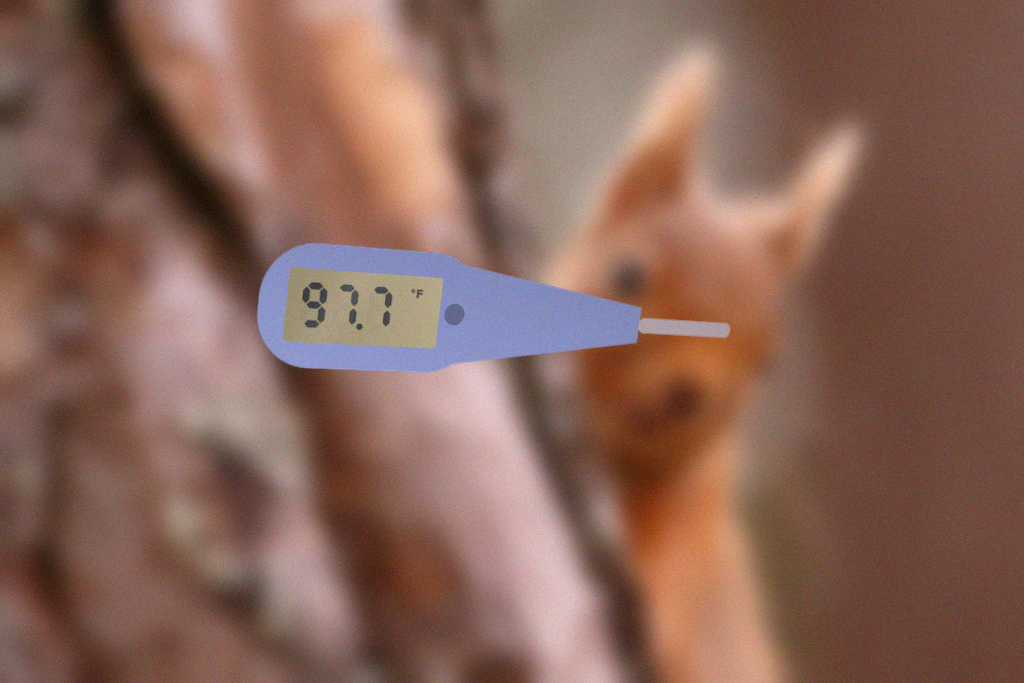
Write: 97.7 °F
